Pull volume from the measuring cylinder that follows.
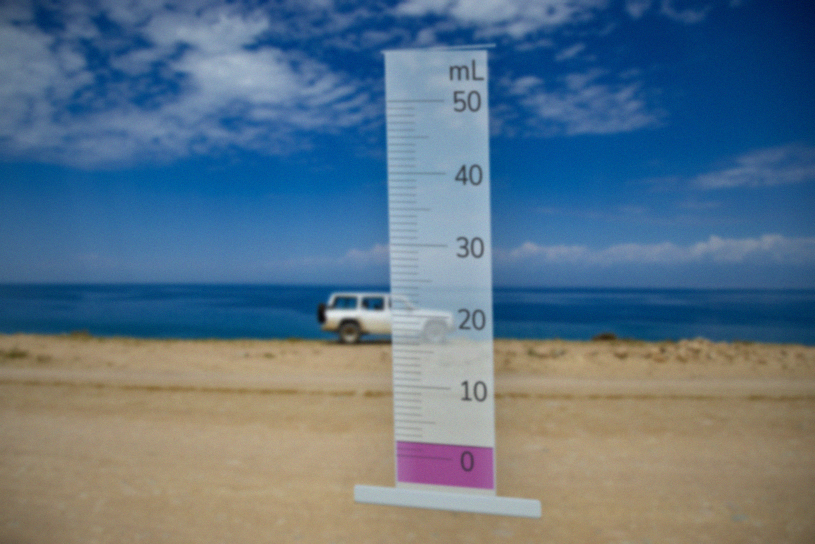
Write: 2 mL
